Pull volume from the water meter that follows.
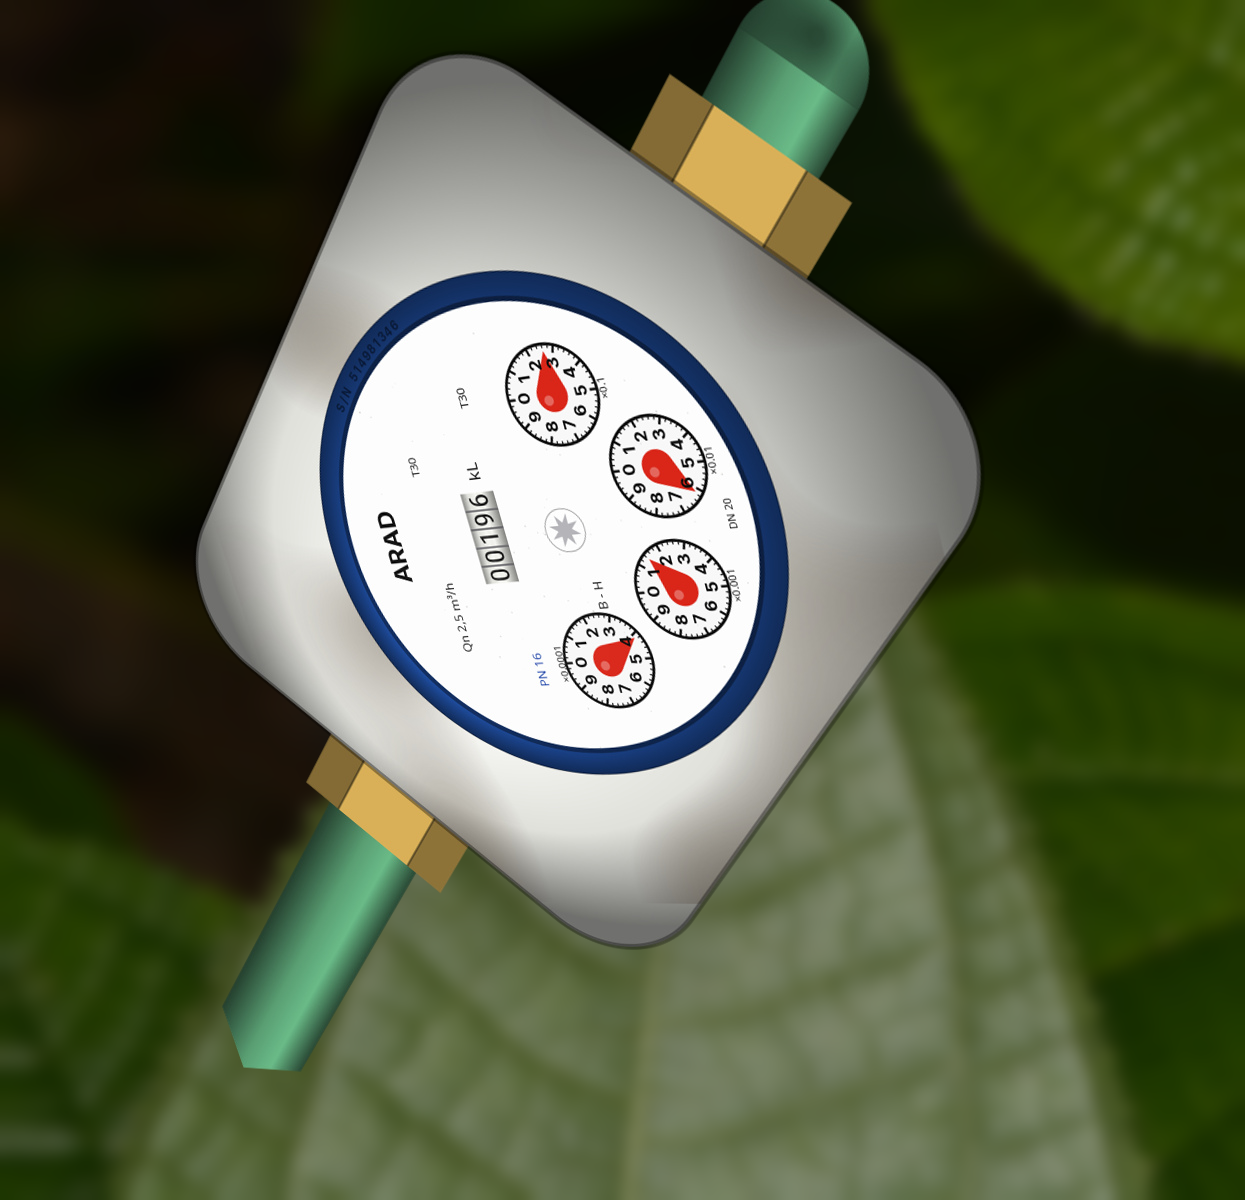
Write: 196.2614 kL
